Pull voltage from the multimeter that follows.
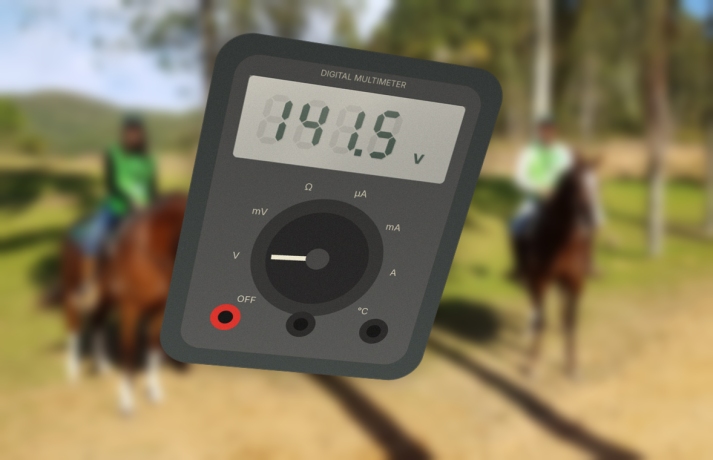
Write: 141.5 V
